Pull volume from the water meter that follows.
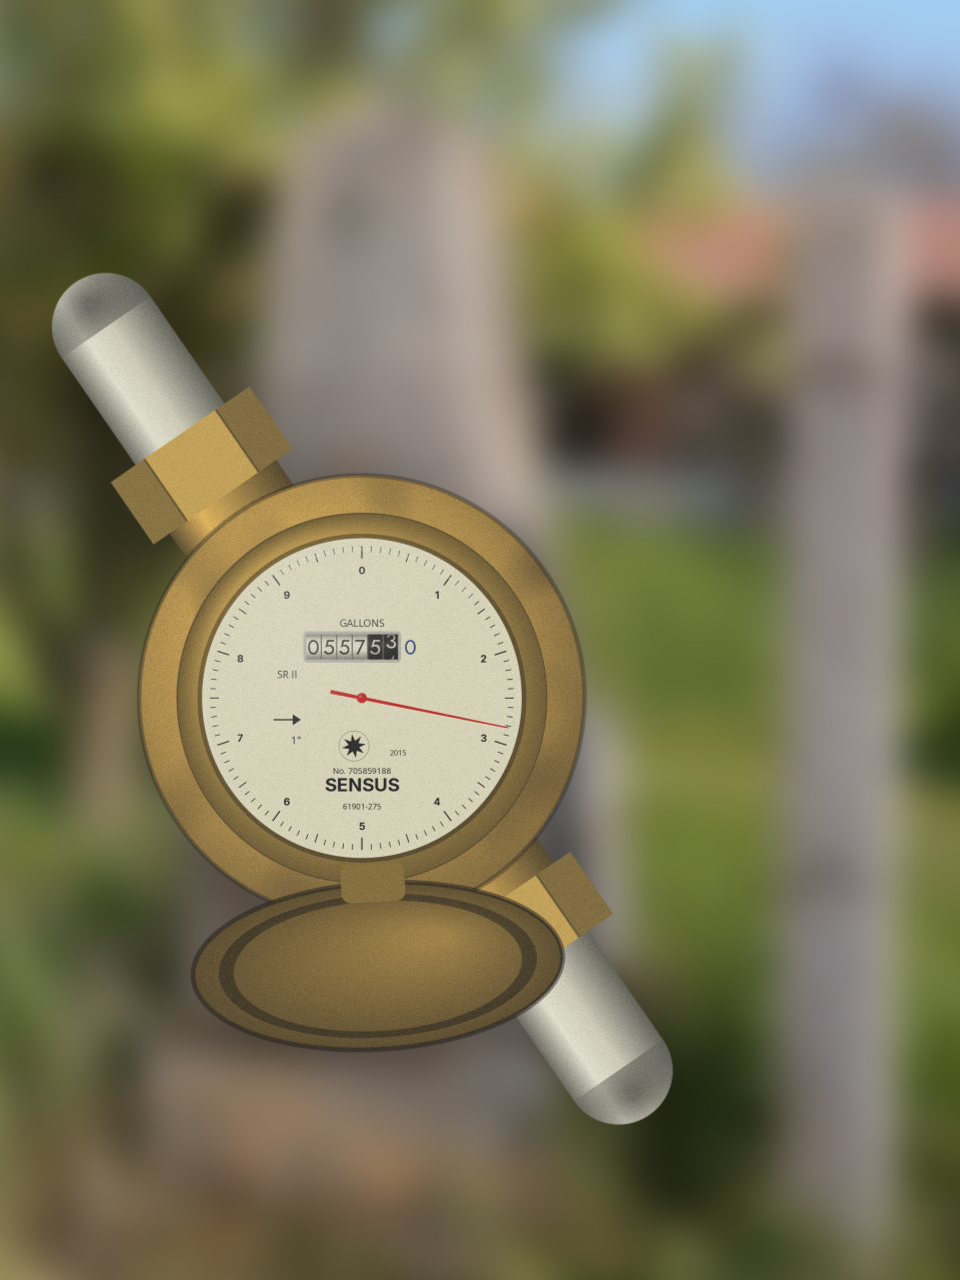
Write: 557532.8 gal
